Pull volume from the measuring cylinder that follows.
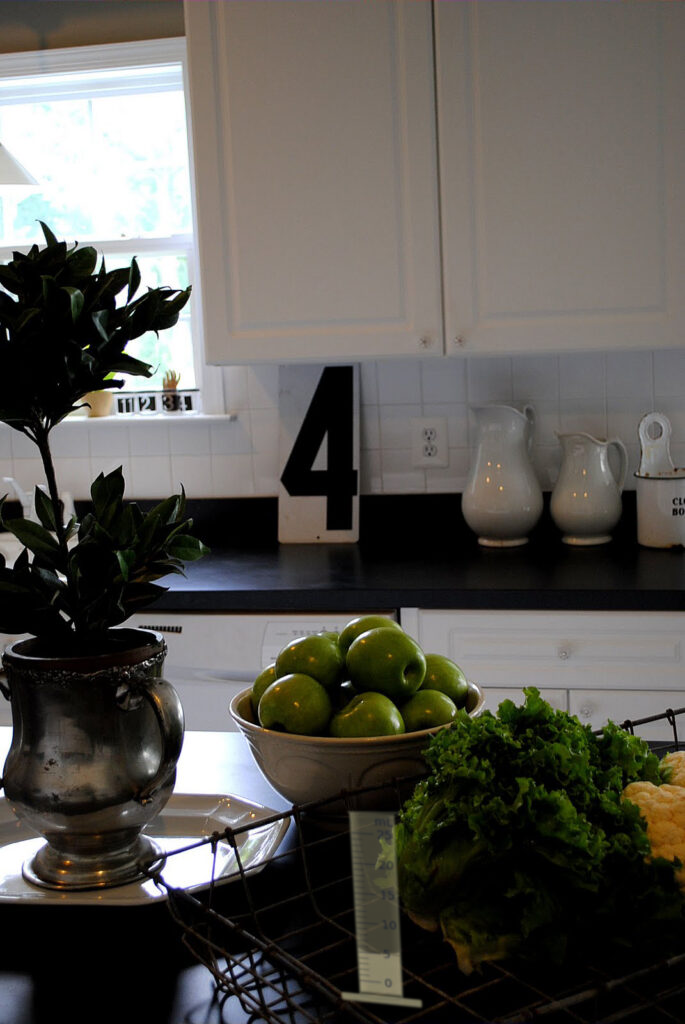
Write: 5 mL
